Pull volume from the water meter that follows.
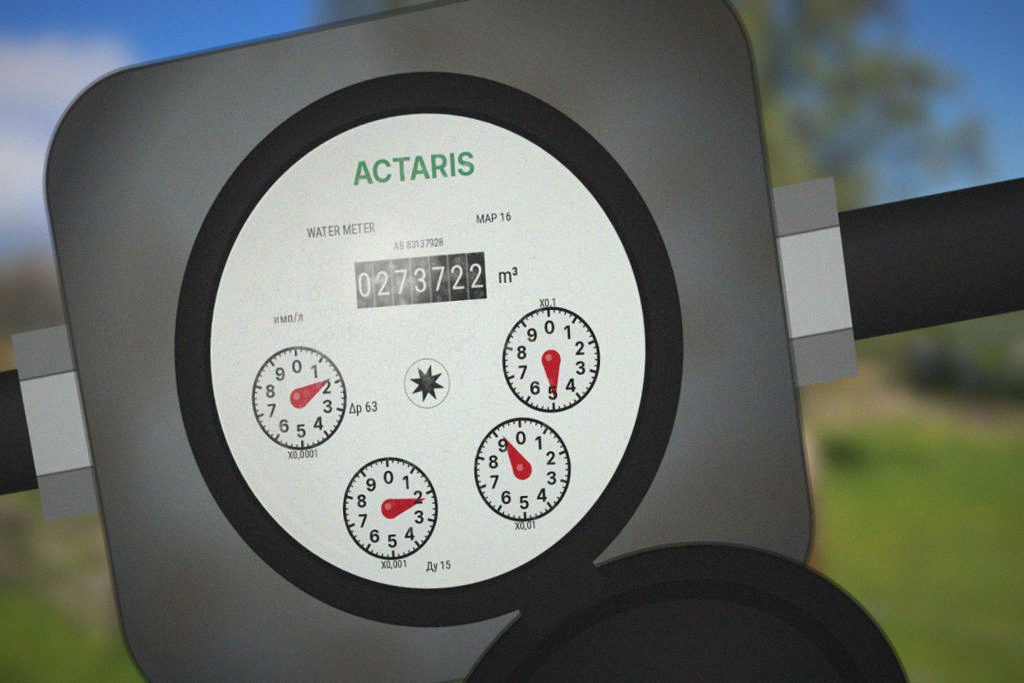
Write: 273722.4921 m³
